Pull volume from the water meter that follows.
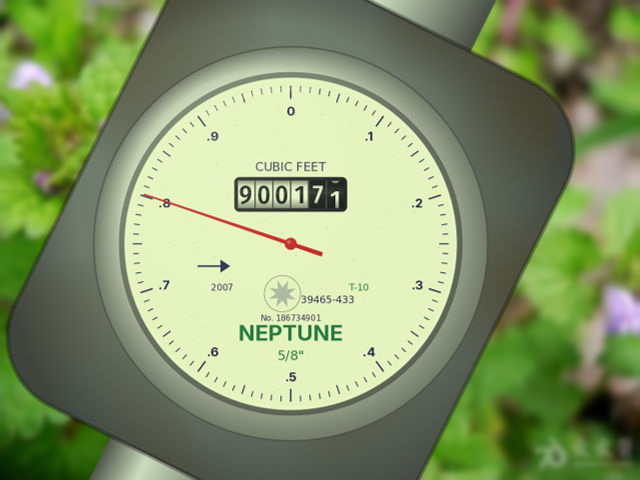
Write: 900170.80 ft³
